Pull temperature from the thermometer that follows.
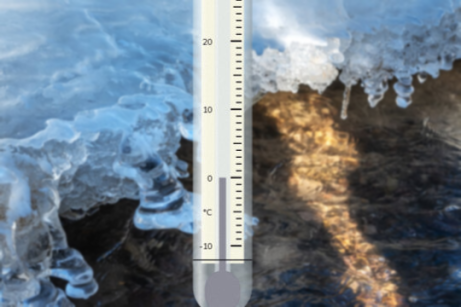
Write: 0 °C
